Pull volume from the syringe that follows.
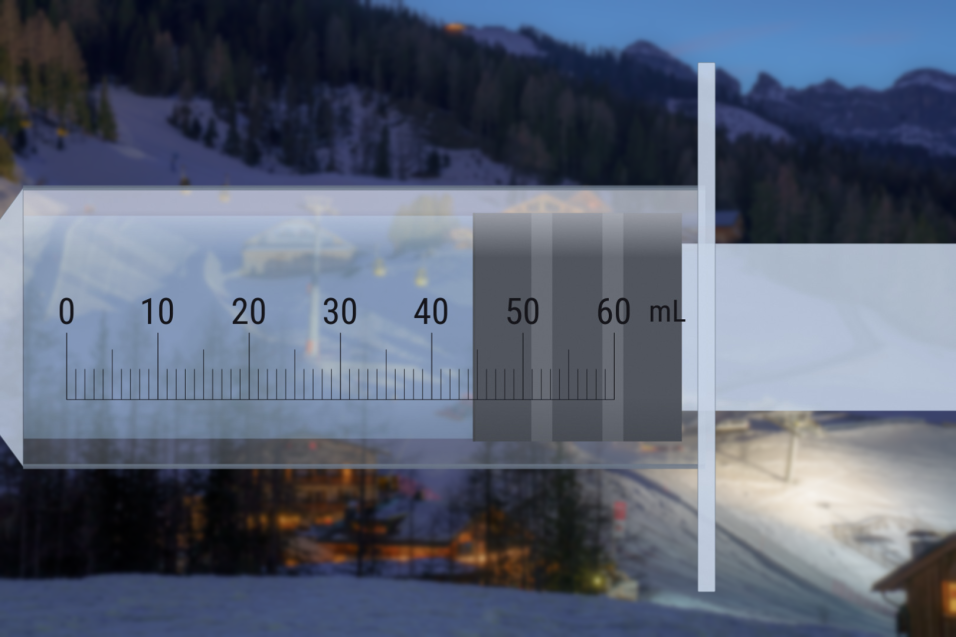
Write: 44.5 mL
